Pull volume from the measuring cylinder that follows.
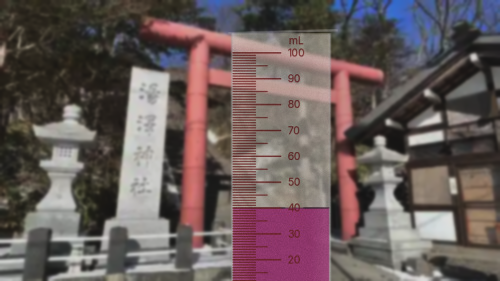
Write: 40 mL
